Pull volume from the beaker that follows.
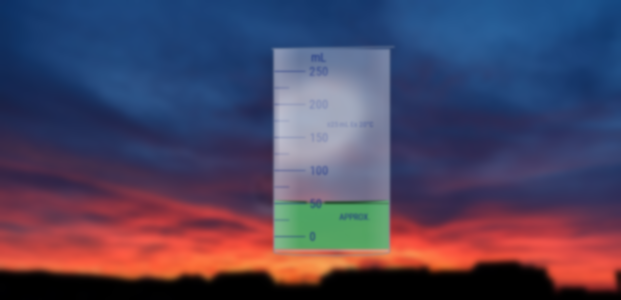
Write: 50 mL
